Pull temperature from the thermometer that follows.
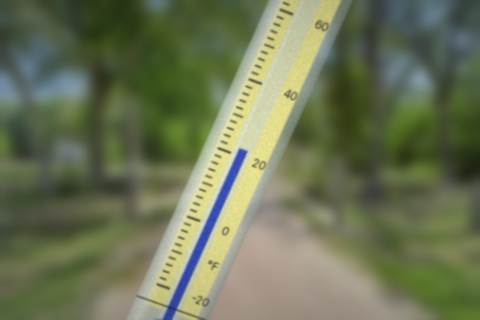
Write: 22 °F
